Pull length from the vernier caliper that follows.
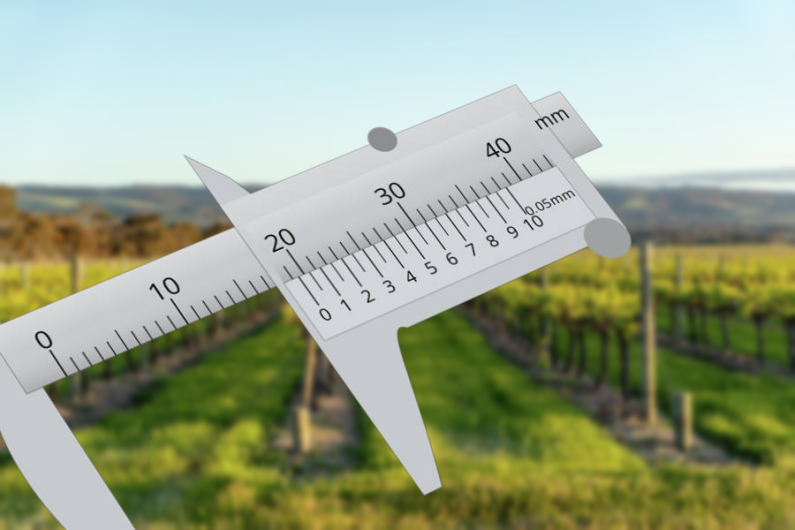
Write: 19.5 mm
